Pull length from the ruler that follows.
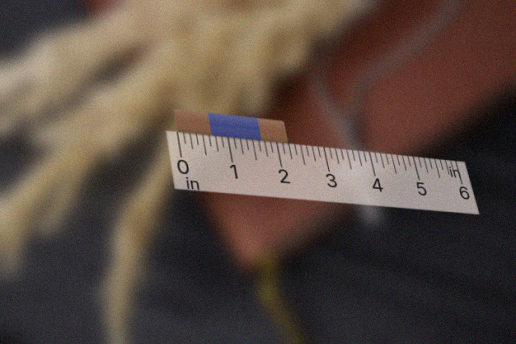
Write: 2.25 in
